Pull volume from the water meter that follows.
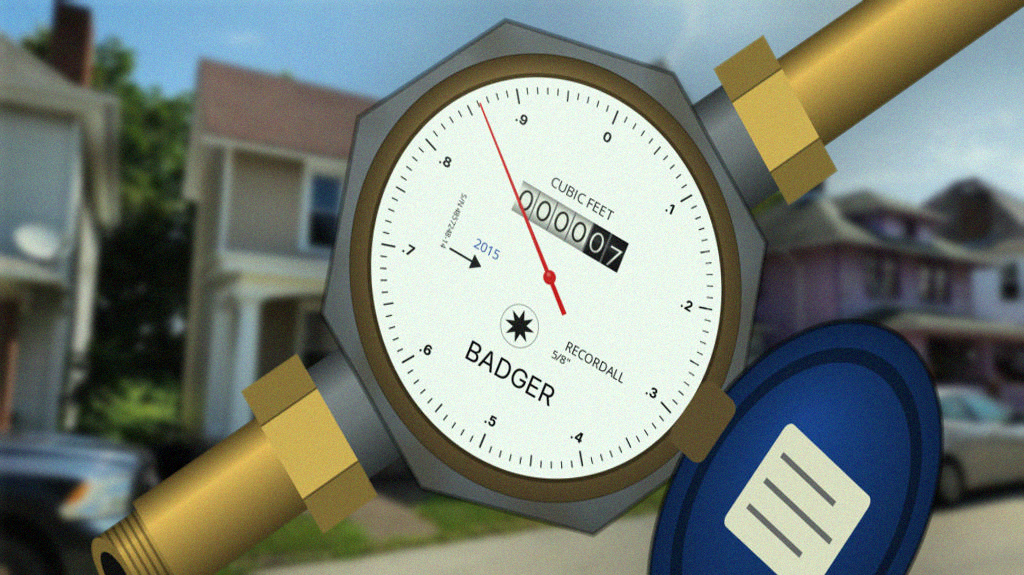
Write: 6.86 ft³
